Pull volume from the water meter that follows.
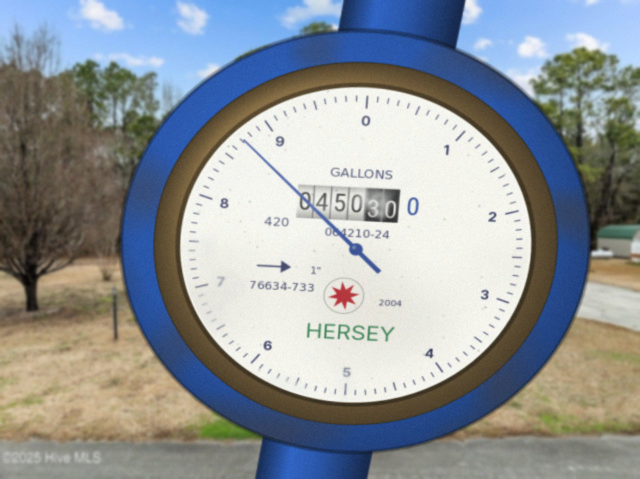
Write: 450298.7 gal
